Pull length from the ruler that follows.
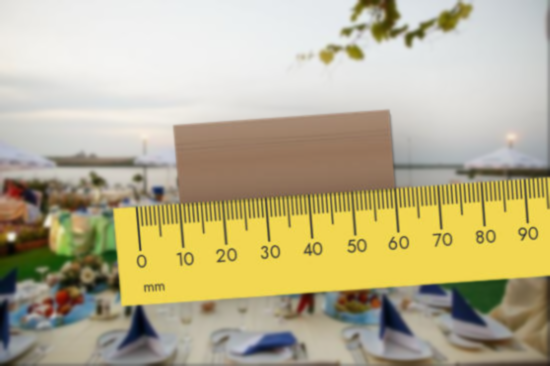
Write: 50 mm
